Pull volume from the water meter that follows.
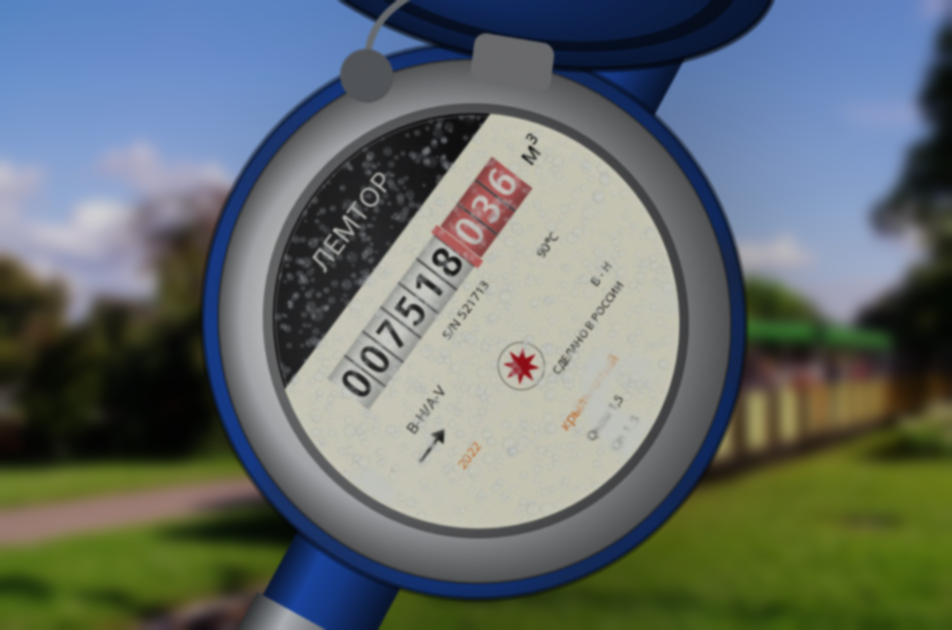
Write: 7518.036 m³
